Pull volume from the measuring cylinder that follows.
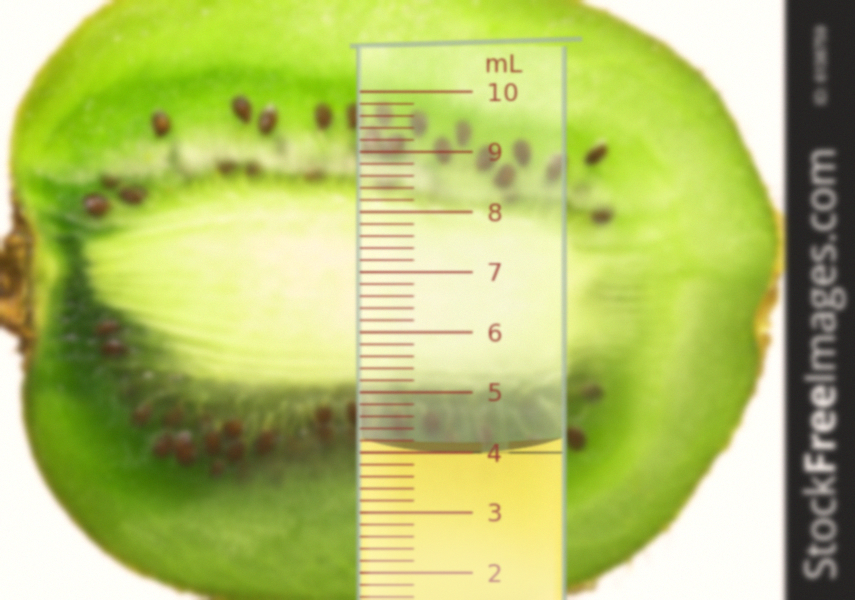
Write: 4 mL
